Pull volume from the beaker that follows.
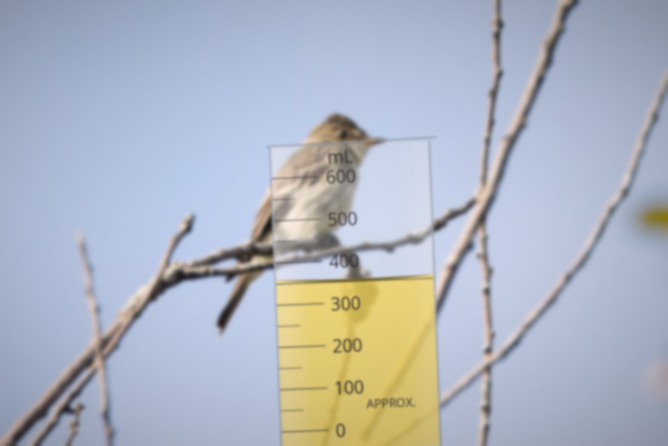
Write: 350 mL
